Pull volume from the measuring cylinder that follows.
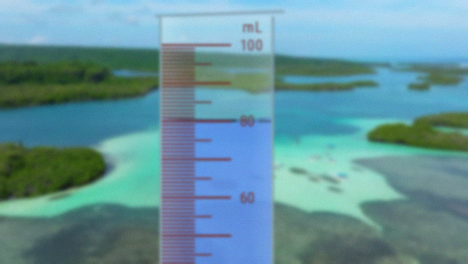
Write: 80 mL
